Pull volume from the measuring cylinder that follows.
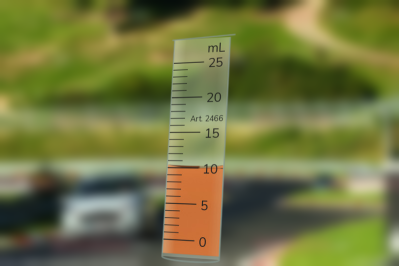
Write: 10 mL
